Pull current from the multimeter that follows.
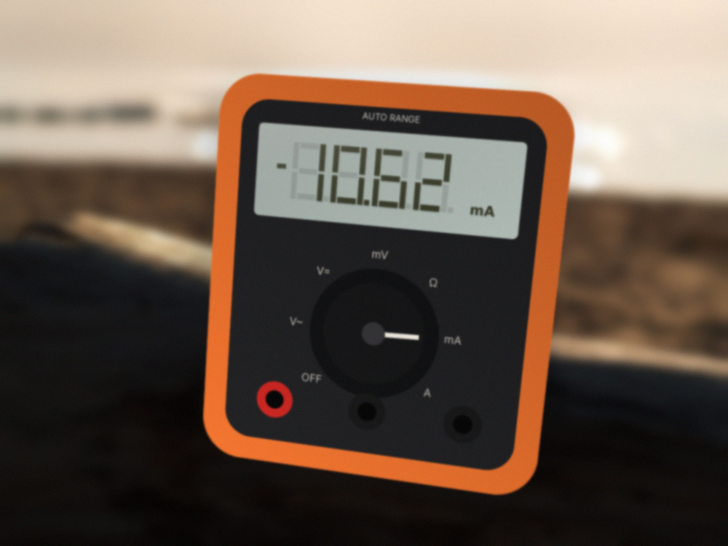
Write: -10.62 mA
